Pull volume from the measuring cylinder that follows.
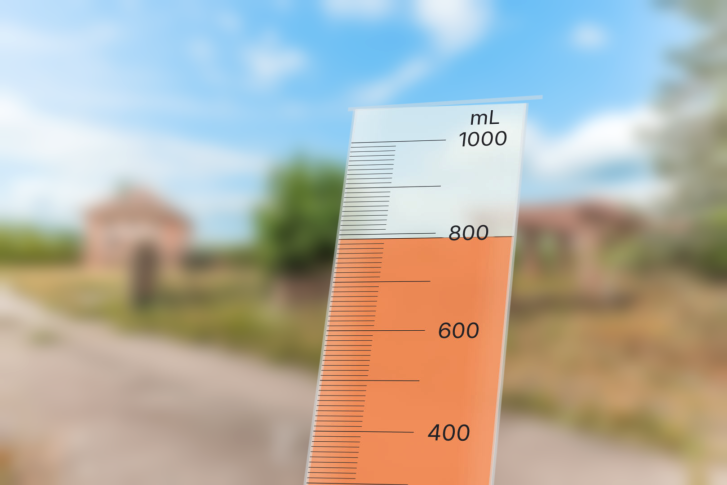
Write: 790 mL
